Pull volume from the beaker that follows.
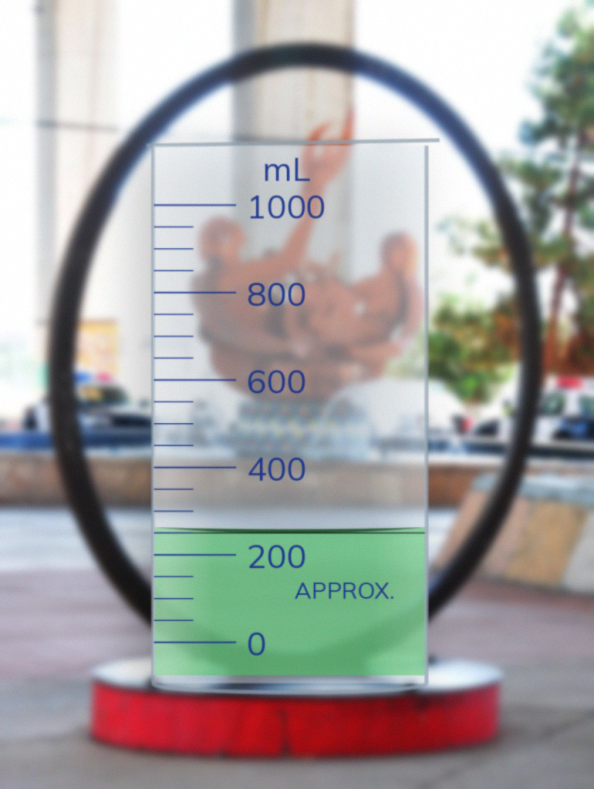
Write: 250 mL
